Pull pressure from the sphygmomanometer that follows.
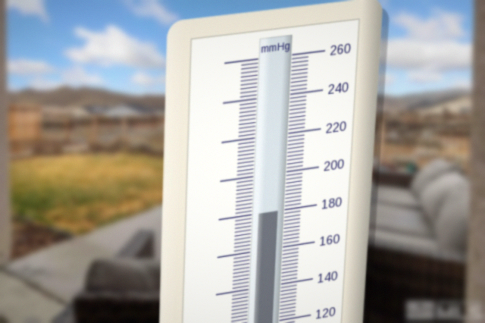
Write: 180 mmHg
